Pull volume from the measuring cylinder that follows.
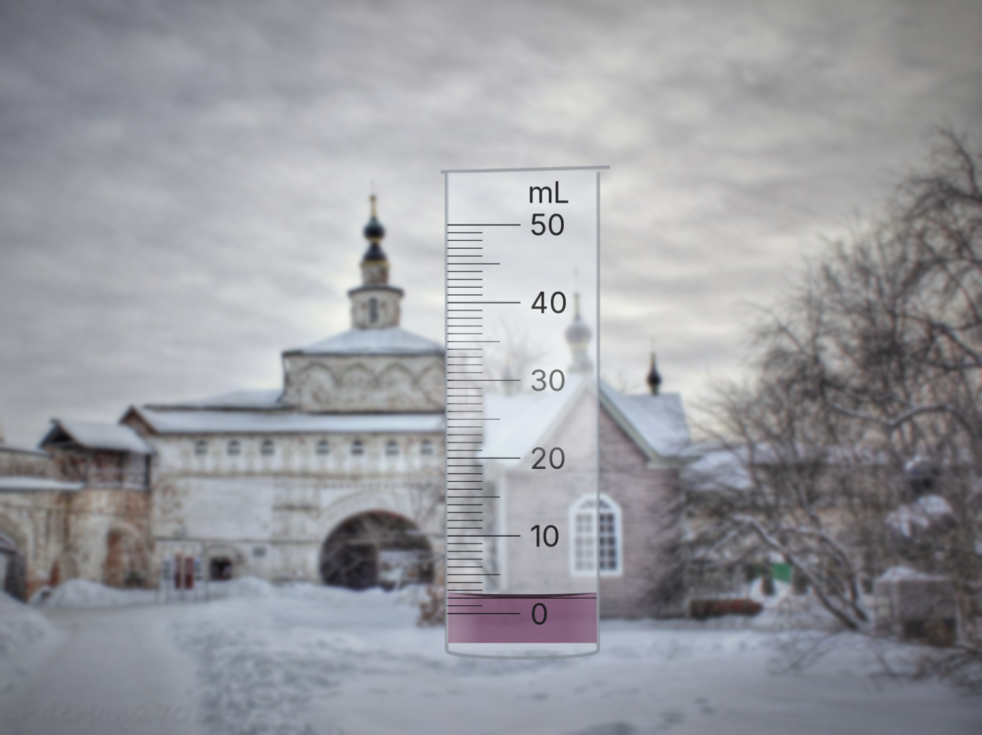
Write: 2 mL
